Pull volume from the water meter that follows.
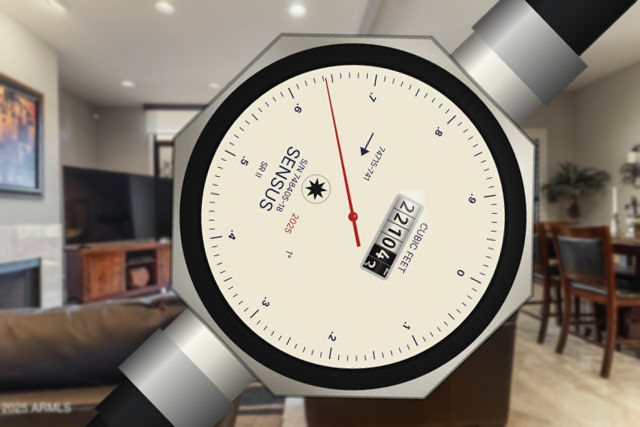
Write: 221042.64 ft³
